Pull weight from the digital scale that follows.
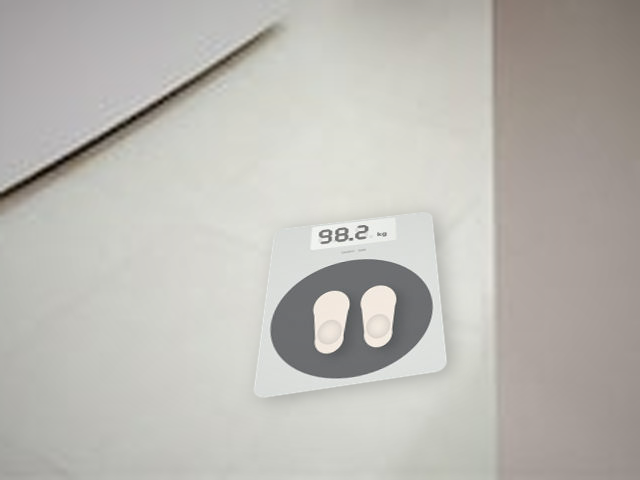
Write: 98.2 kg
